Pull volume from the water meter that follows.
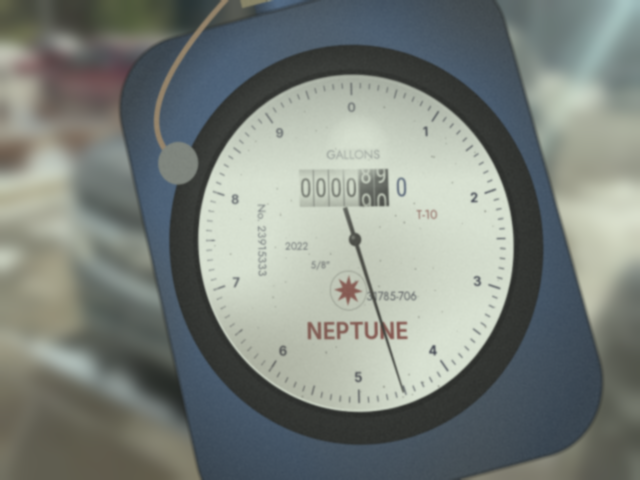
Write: 894.5 gal
